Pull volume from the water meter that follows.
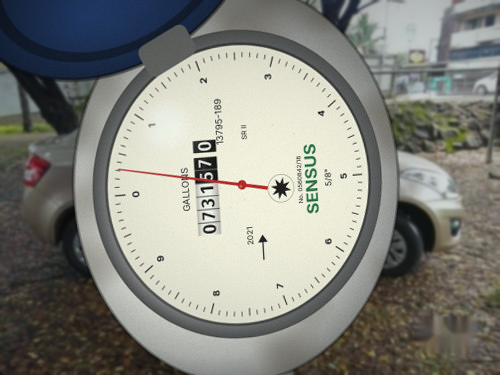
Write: 731570.3 gal
